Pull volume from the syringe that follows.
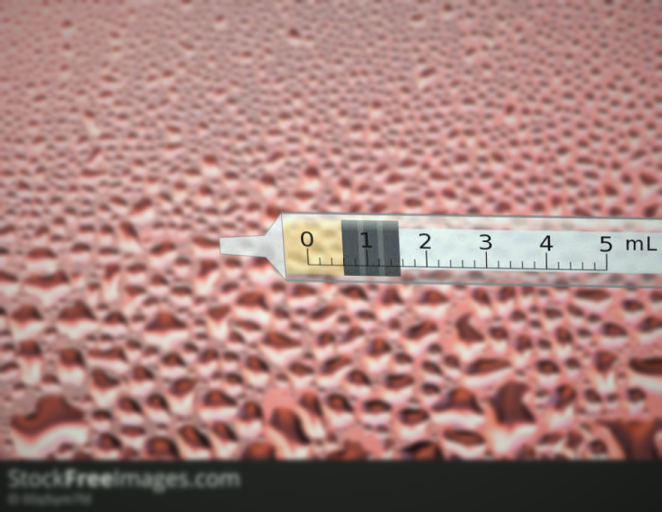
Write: 0.6 mL
